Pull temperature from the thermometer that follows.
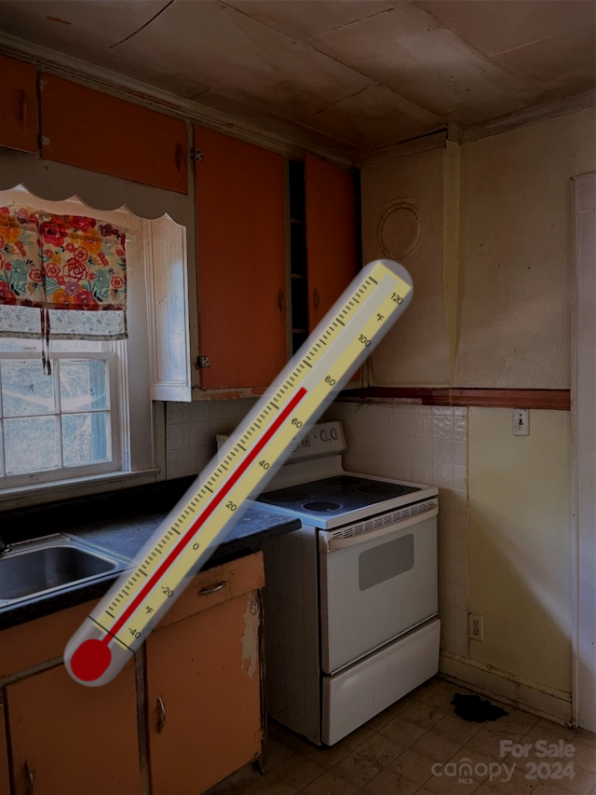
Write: 72 °F
